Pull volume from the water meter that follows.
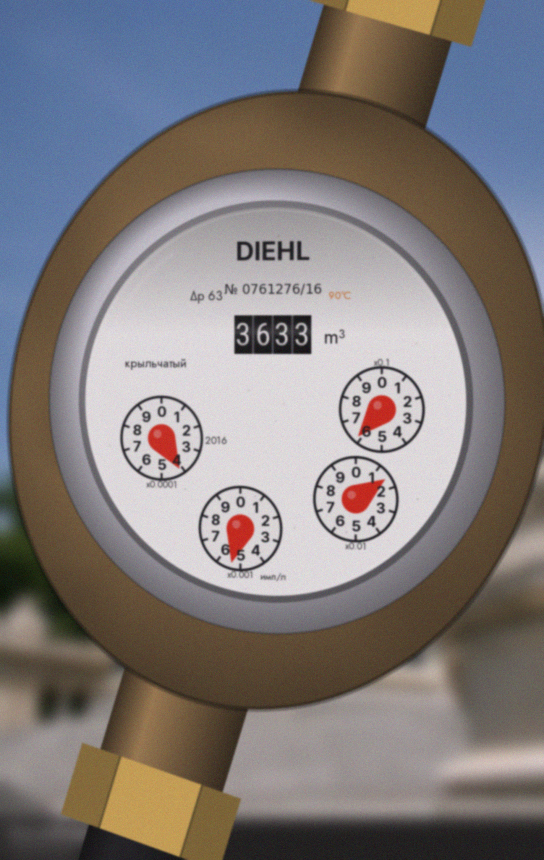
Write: 3633.6154 m³
